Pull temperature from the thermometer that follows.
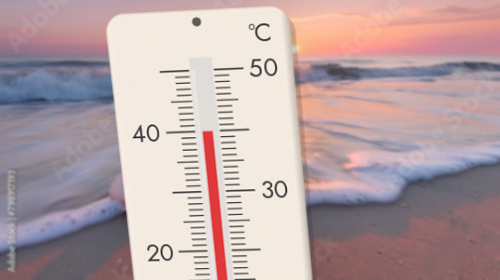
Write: 40 °C
